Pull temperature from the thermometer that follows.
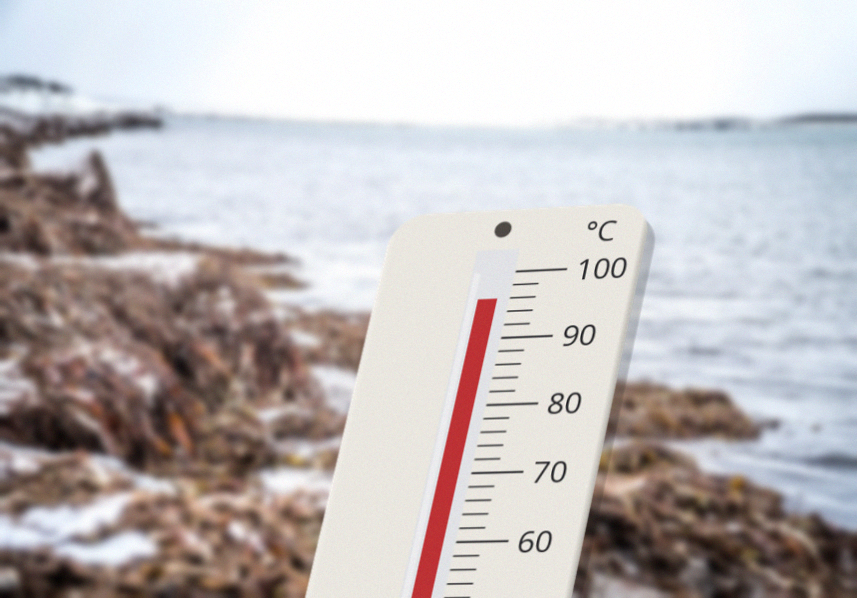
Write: 96 °C
